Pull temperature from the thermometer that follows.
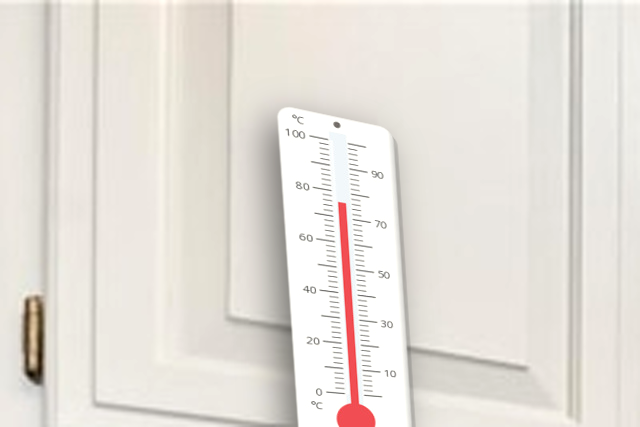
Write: 76 °C
